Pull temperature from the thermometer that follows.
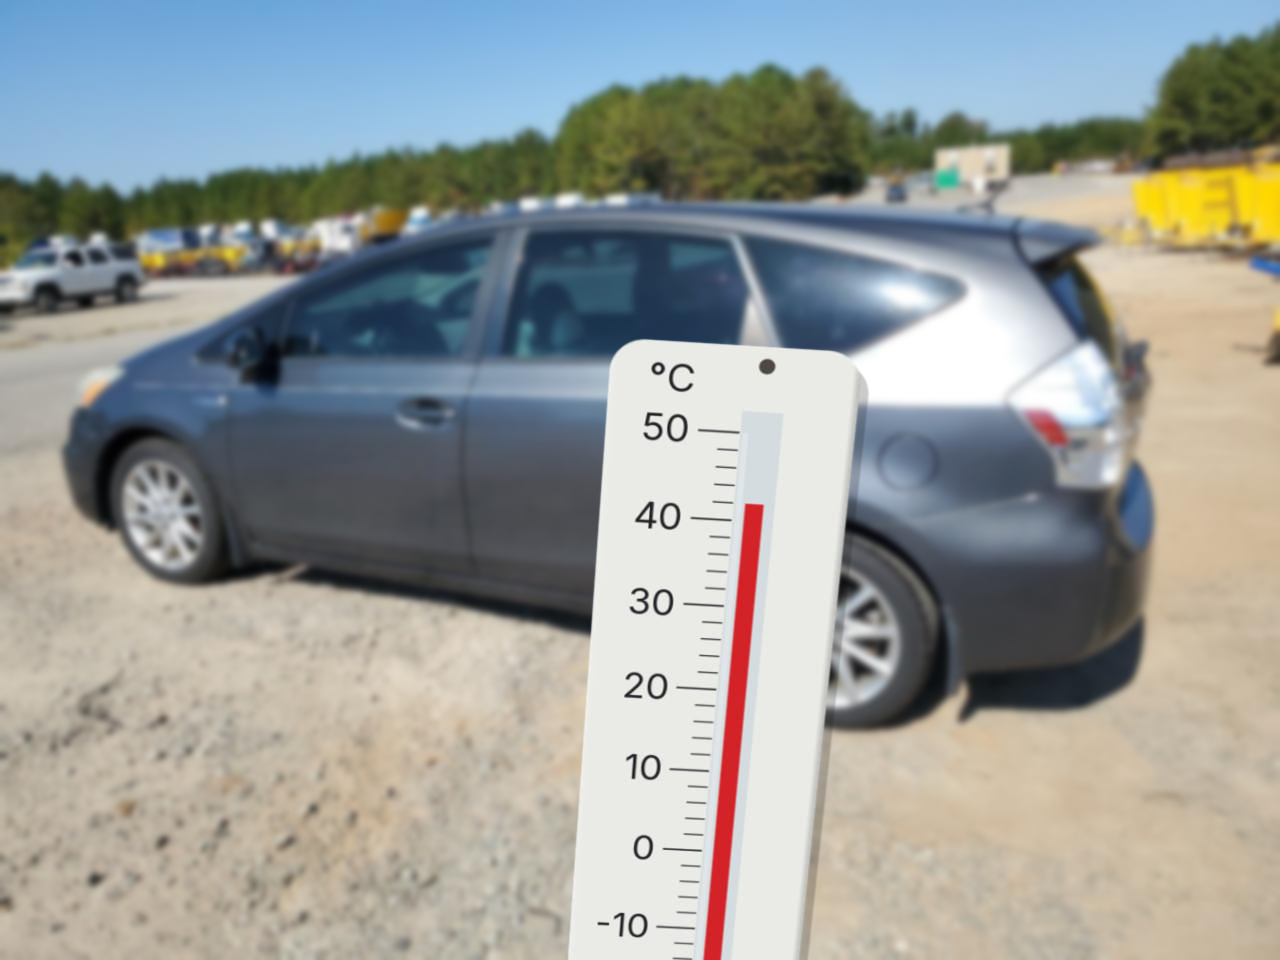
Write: 42 °C
